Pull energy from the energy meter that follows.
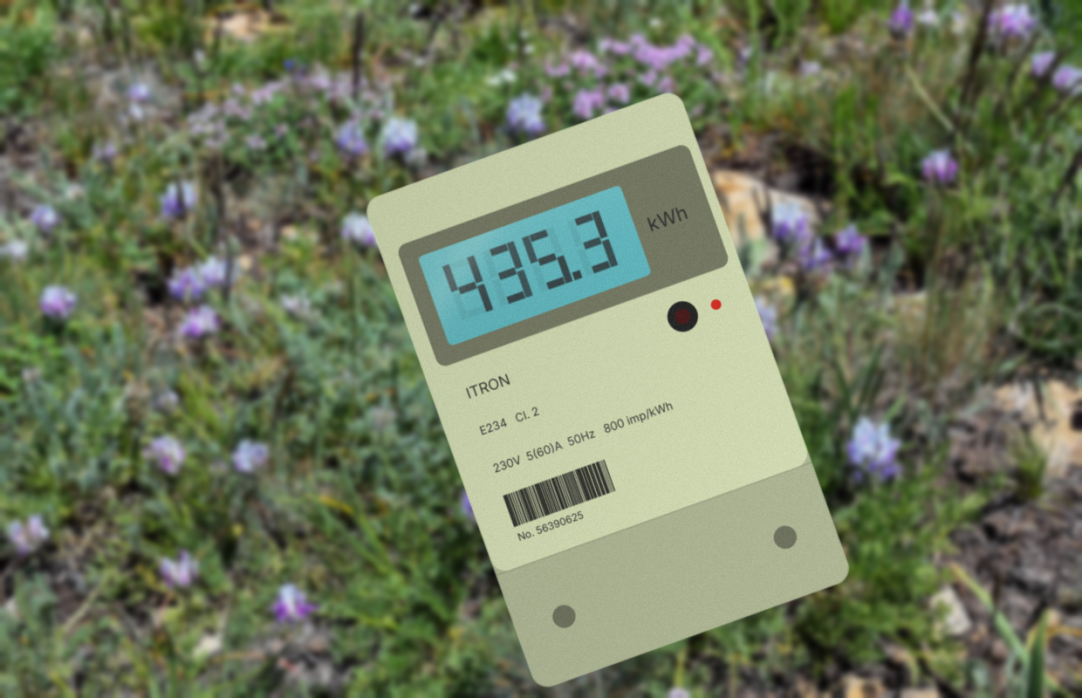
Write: 435.3 kWh
